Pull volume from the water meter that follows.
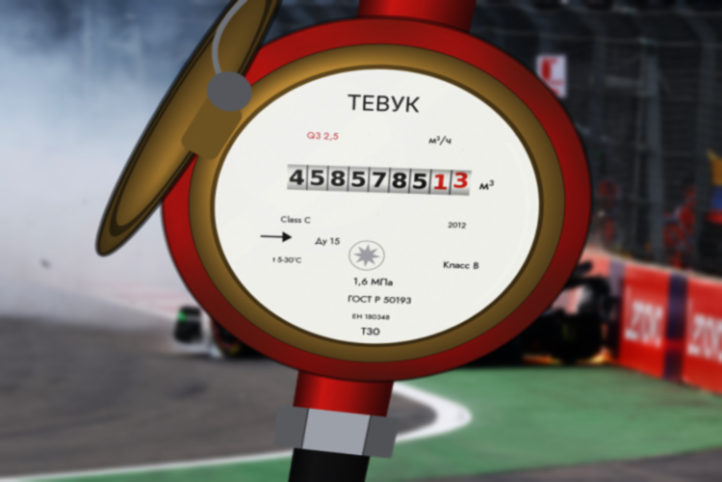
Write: 4585785.13 m³
